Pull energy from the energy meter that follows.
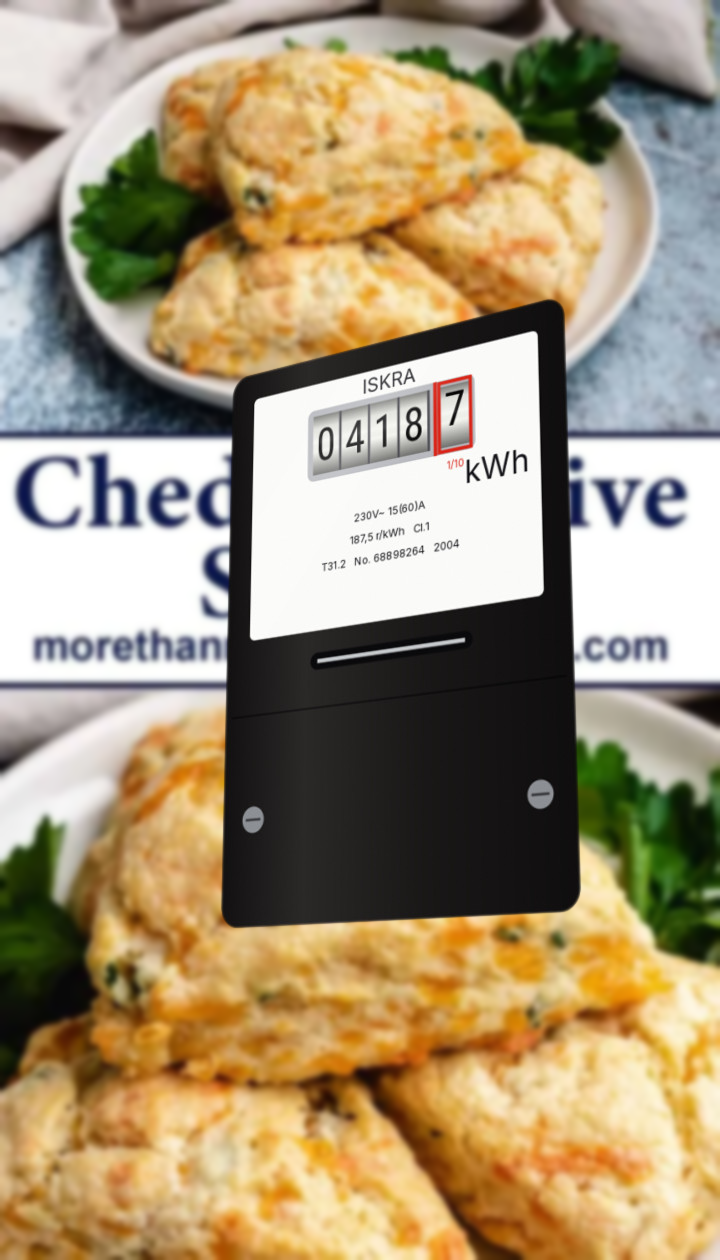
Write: 418.7 kWh
